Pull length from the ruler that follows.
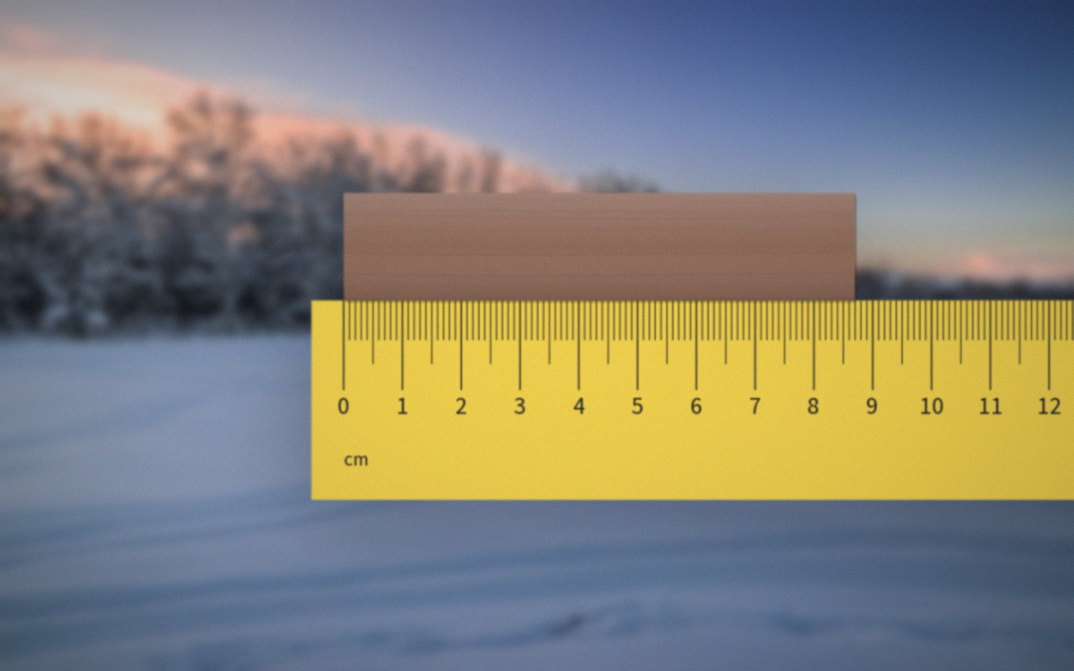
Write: 8.7 cm
